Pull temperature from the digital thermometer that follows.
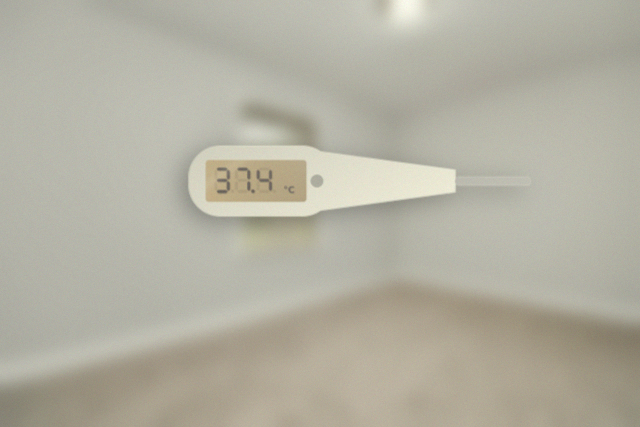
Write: 37.4 °C
